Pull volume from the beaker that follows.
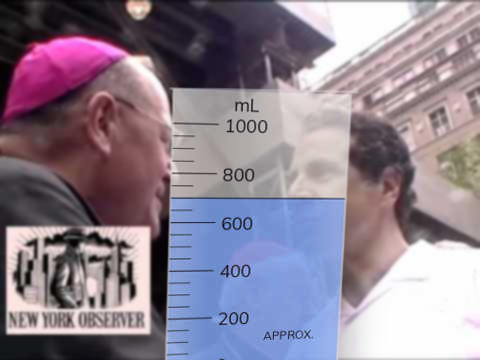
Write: 700 mL
